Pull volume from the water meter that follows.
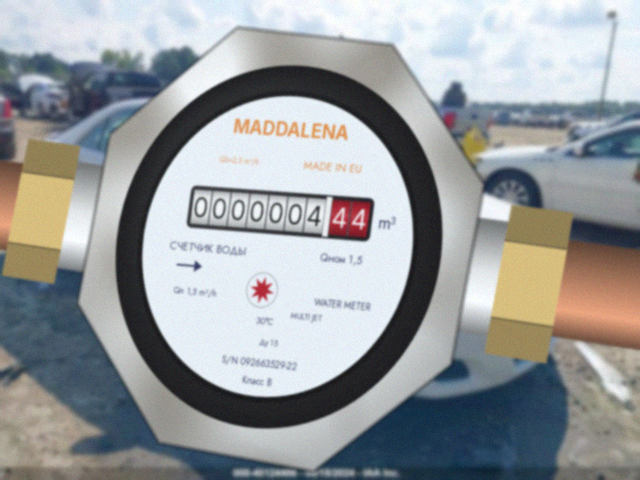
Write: 4.44 m³
